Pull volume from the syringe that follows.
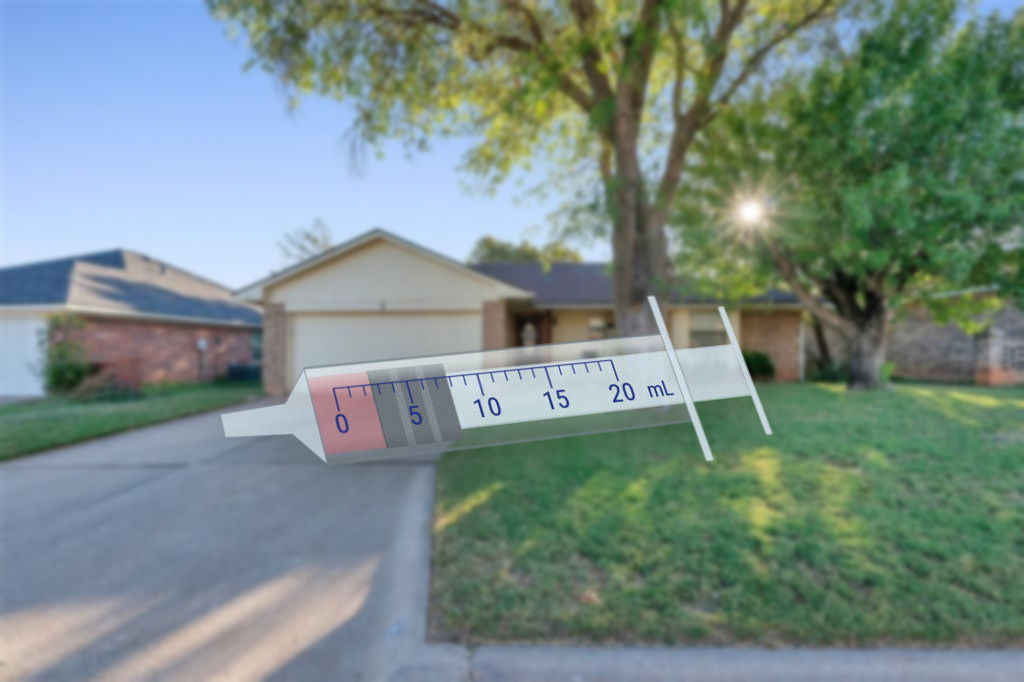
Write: 2.5 mL
